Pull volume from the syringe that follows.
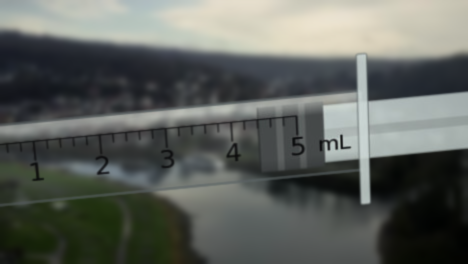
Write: 4.4 mL
